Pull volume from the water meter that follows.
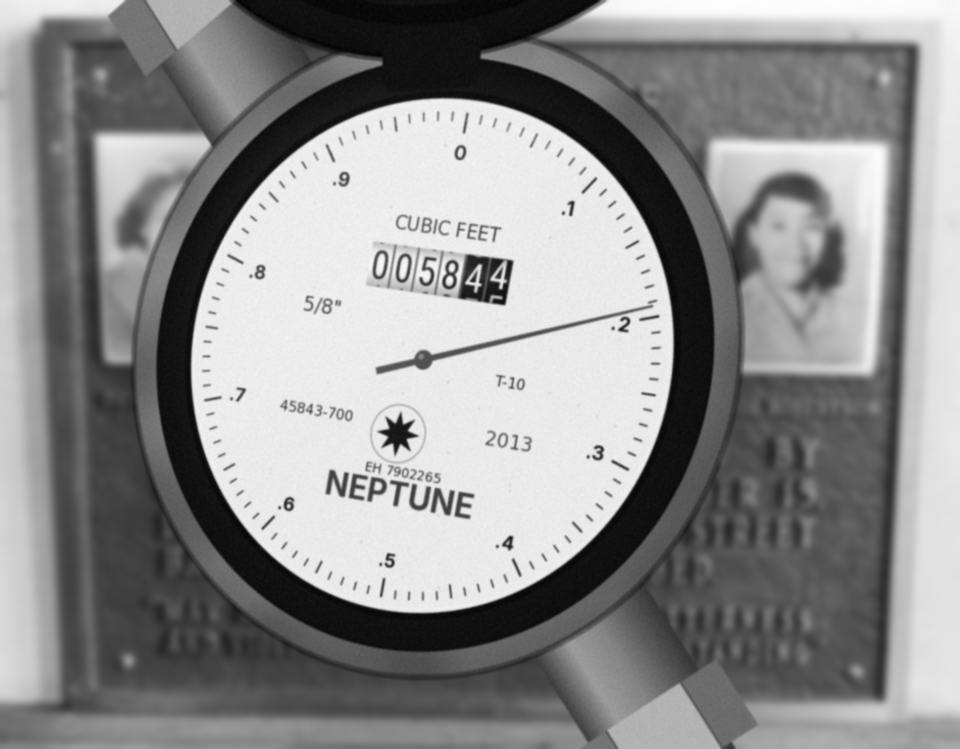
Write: 5844.19 ft³
